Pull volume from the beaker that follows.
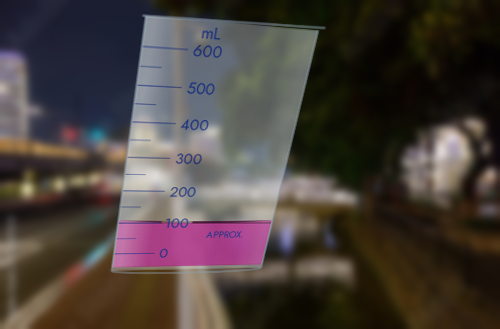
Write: 100 mL
